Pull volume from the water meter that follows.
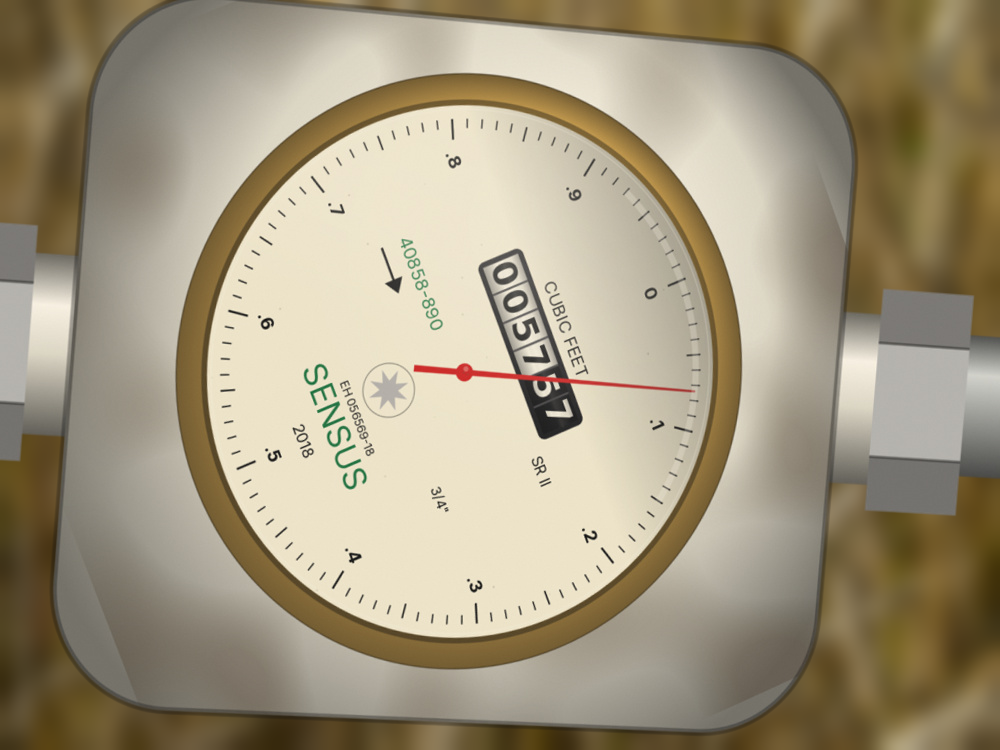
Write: 5757.07 ft³
